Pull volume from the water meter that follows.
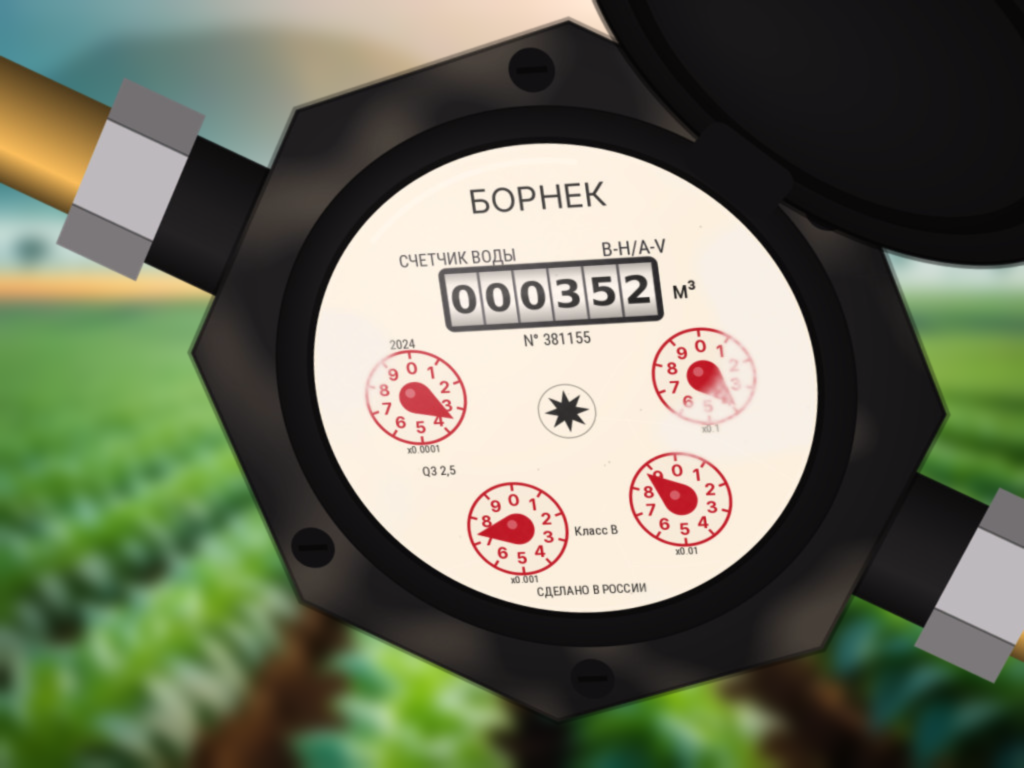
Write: 352.3873 m³
